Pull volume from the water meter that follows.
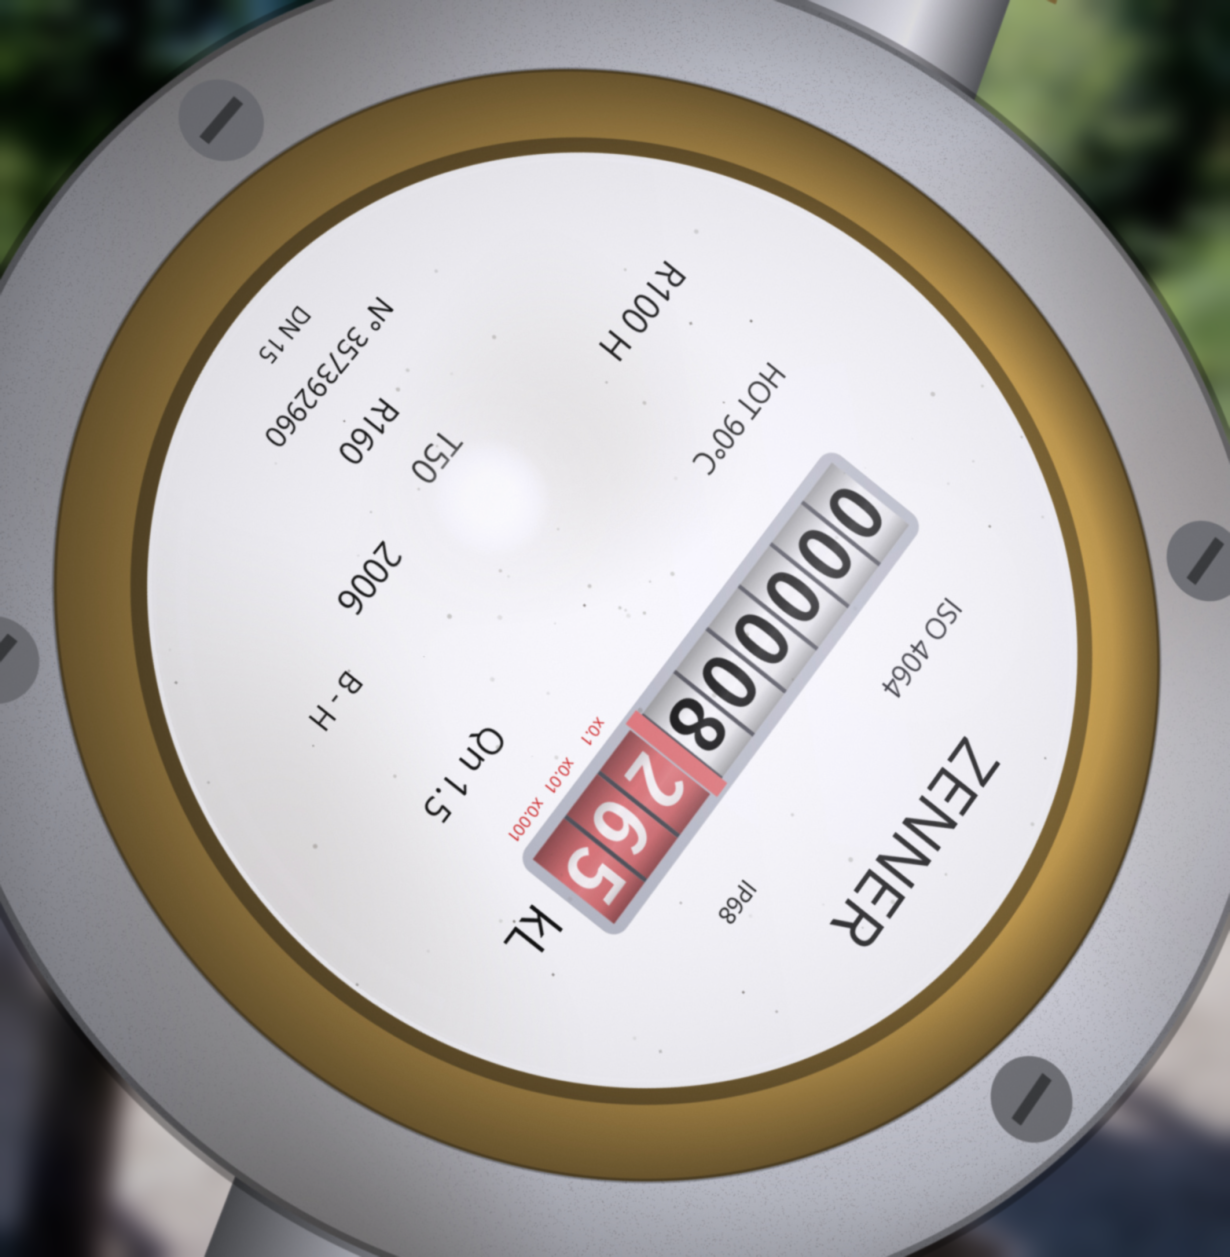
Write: 8.265 kL
